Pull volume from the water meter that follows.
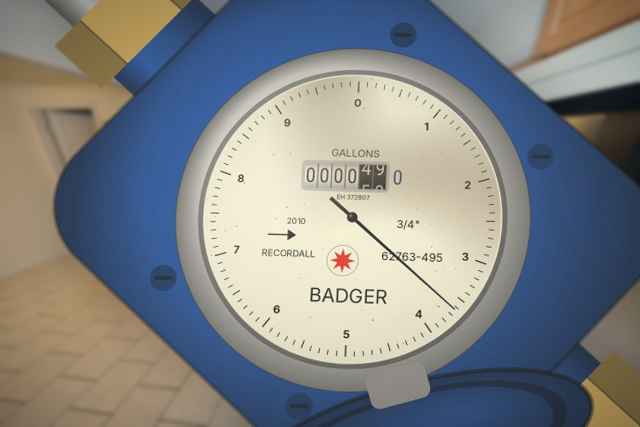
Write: 493.6 gal
